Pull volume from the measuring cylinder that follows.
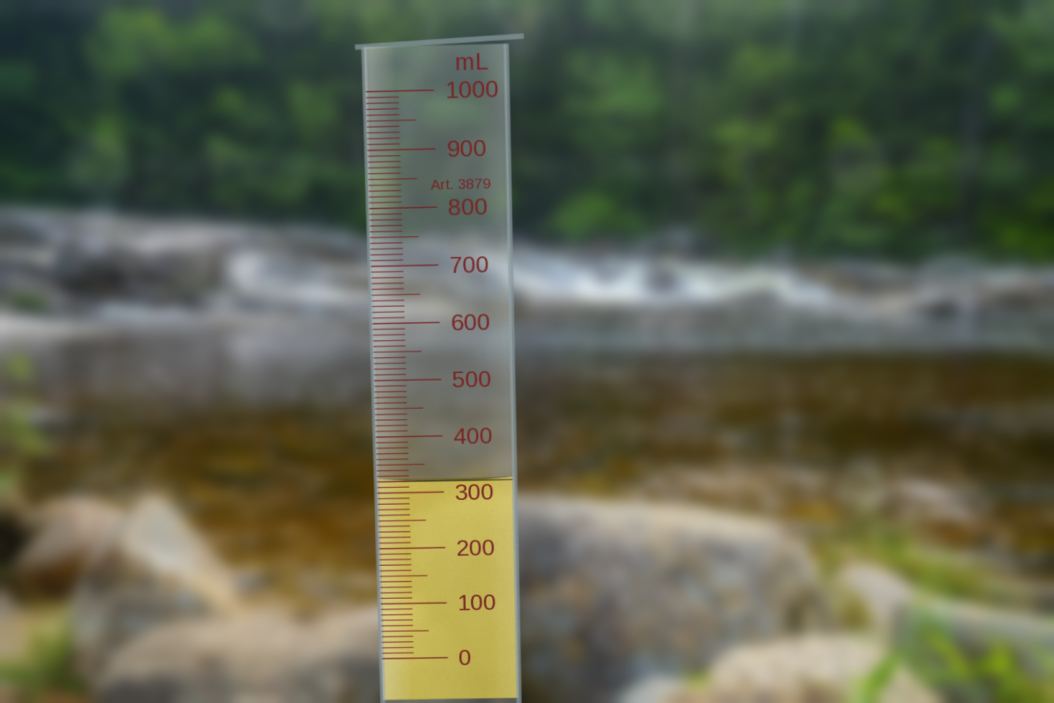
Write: 320 mL
